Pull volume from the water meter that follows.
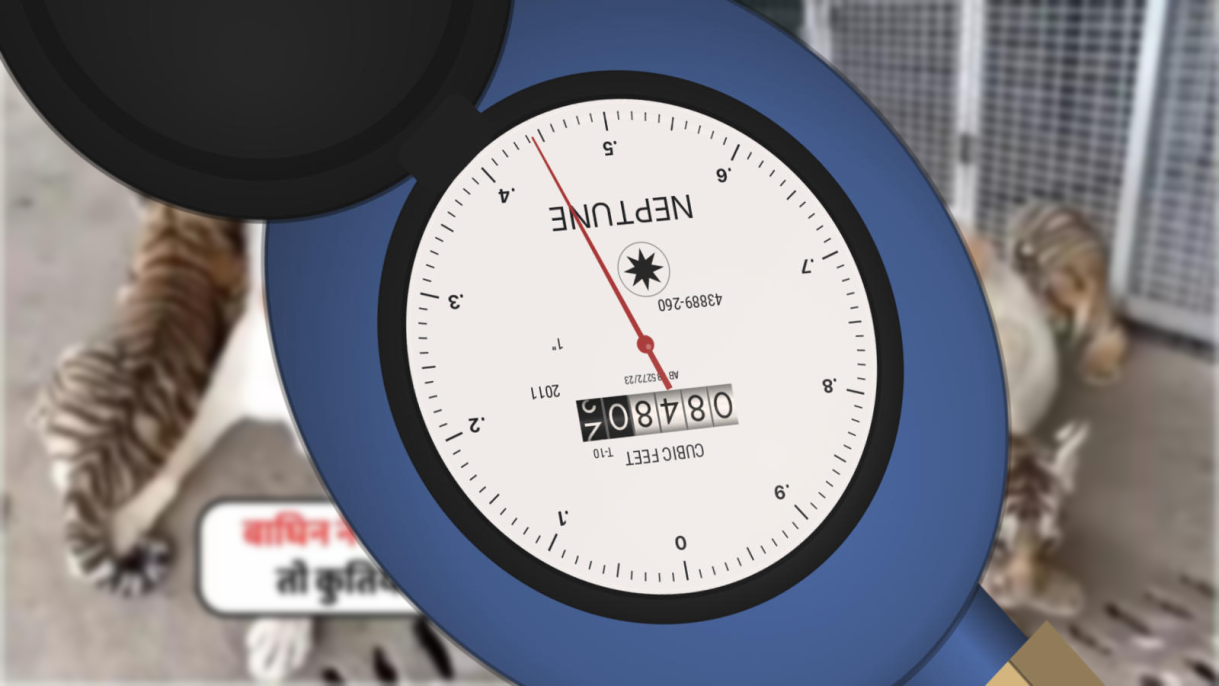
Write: 84802.44 ft³
